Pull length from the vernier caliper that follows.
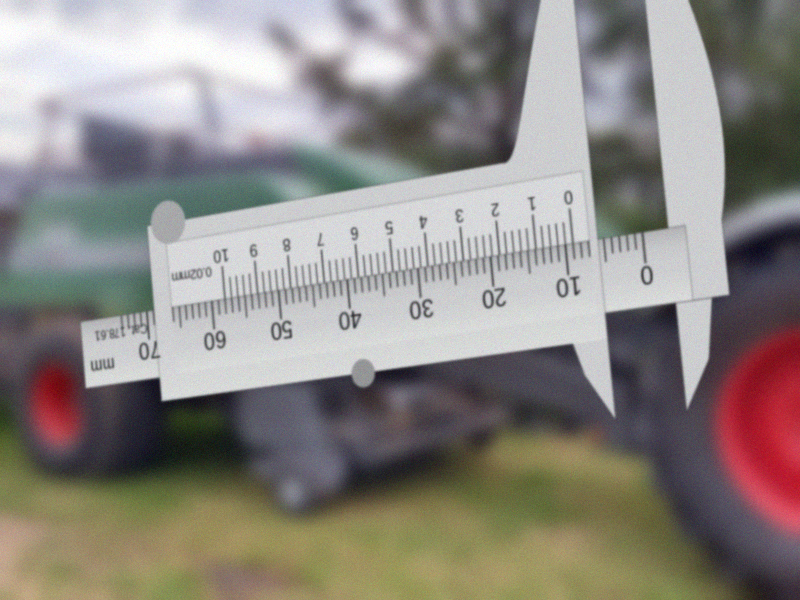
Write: 9.0 mm
